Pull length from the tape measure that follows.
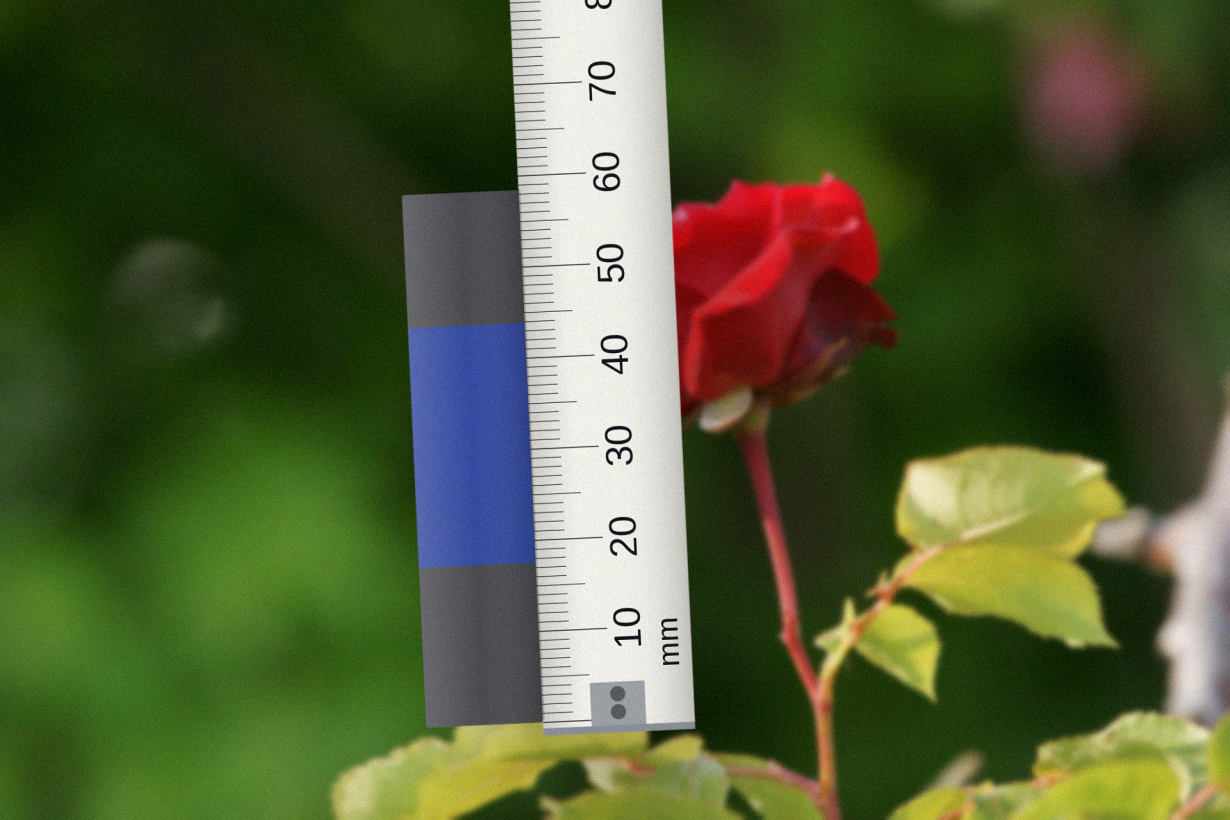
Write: 58.5 mm
